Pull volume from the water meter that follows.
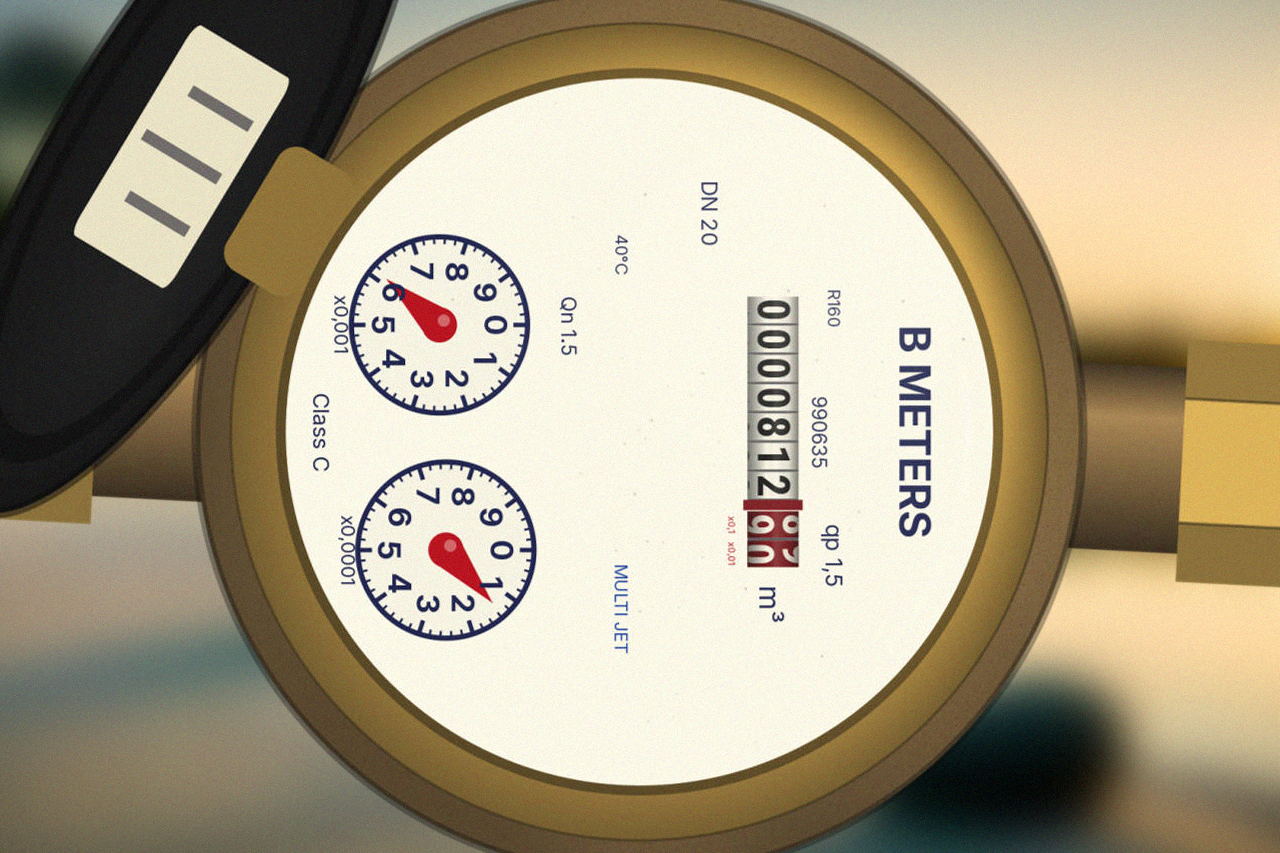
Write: 812.8961 m³
